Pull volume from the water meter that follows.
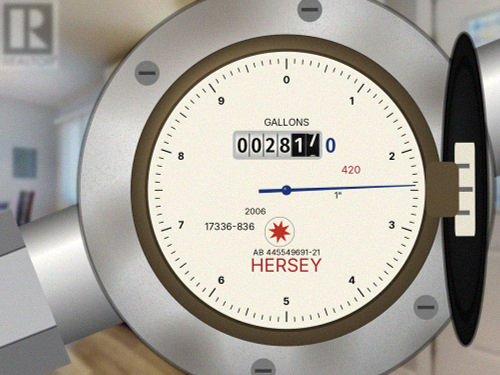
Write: 28172.4 gal
